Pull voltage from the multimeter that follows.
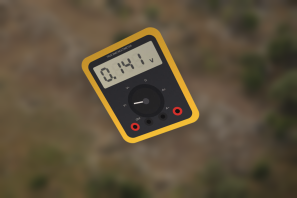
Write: 0.141 V
